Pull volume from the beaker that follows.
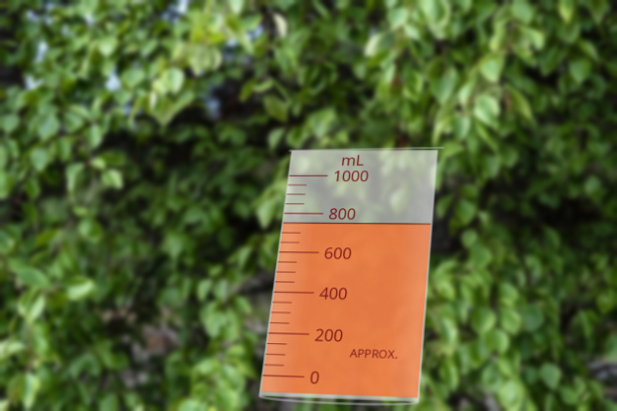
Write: 750 mL
